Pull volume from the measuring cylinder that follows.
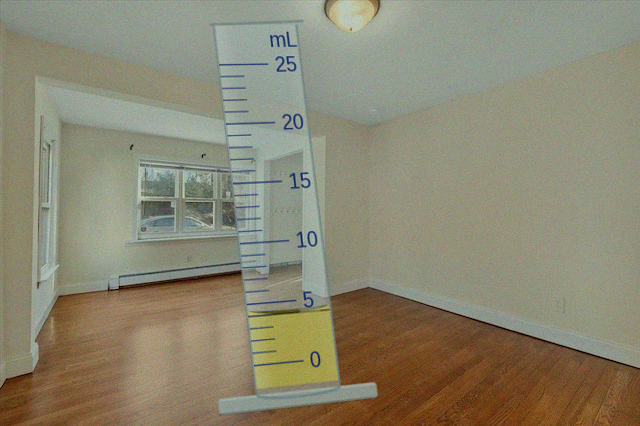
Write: 4 mL
